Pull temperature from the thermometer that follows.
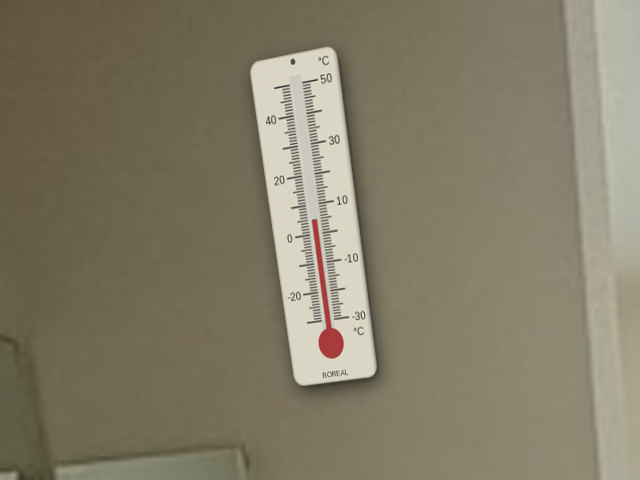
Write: 5 °C
